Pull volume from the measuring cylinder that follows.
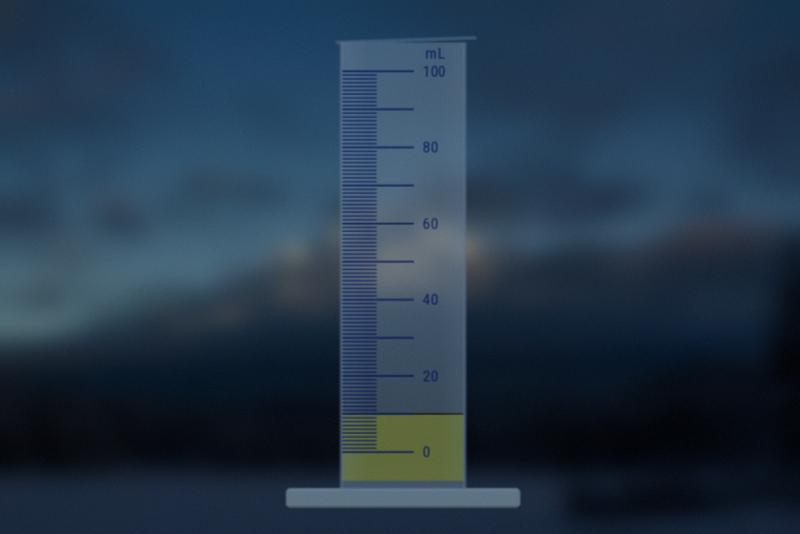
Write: 10 mL
